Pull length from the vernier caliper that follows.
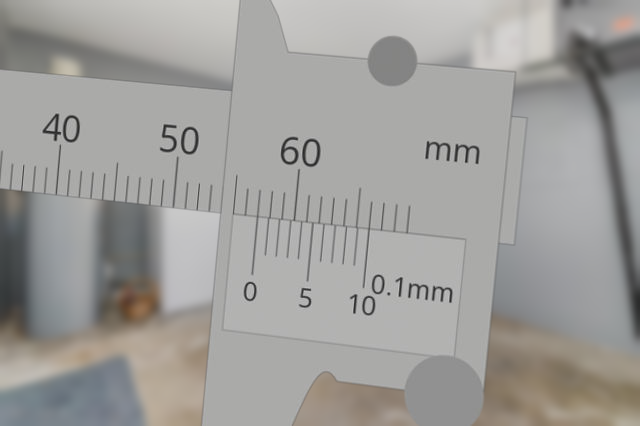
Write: 57.0 mm
